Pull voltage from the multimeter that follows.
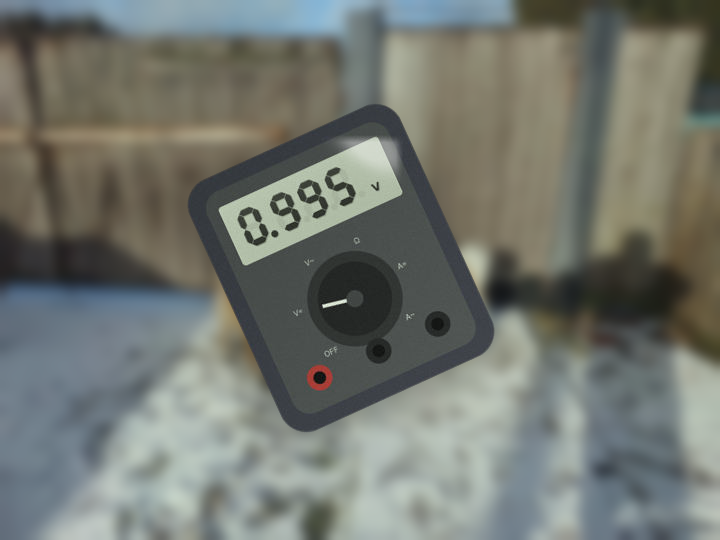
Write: 0.995 V
